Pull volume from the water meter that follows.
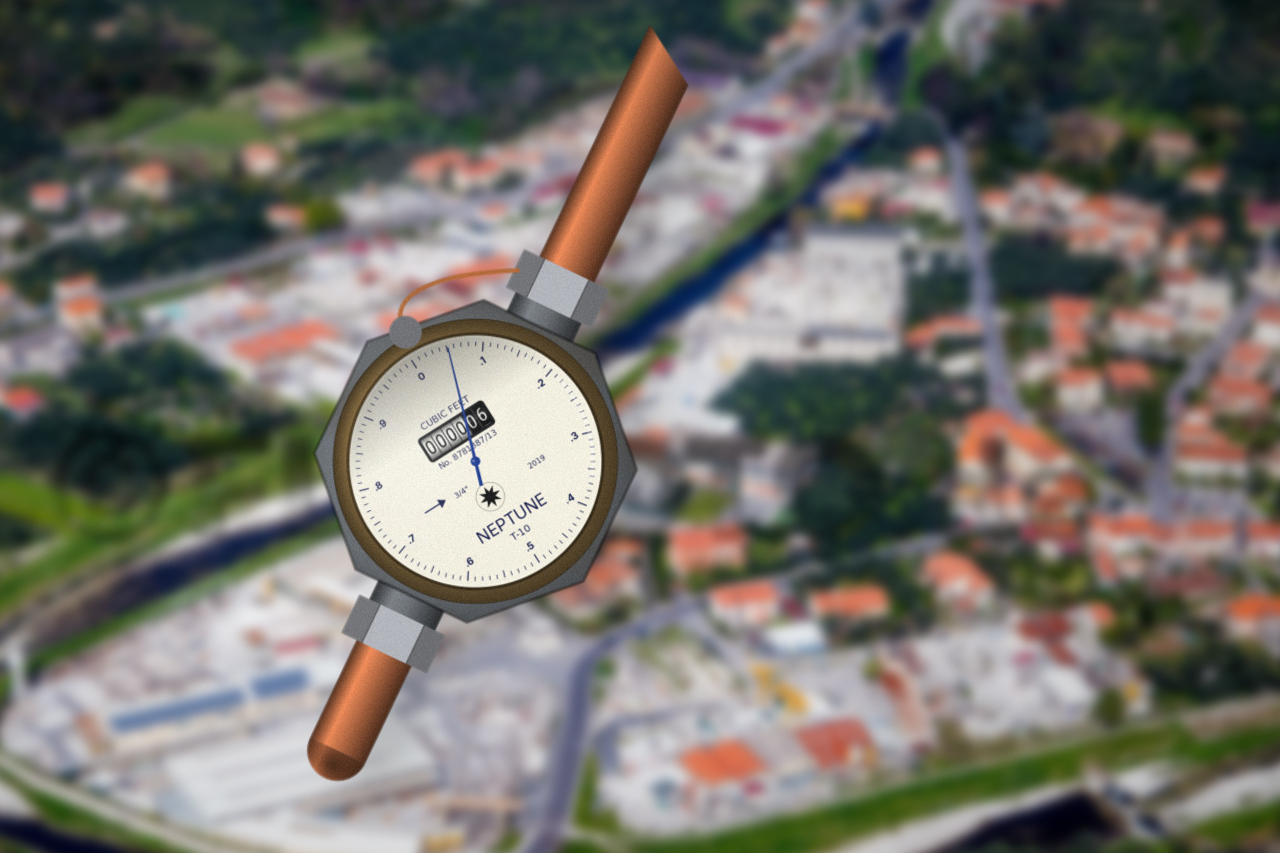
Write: 6.05 ft³
